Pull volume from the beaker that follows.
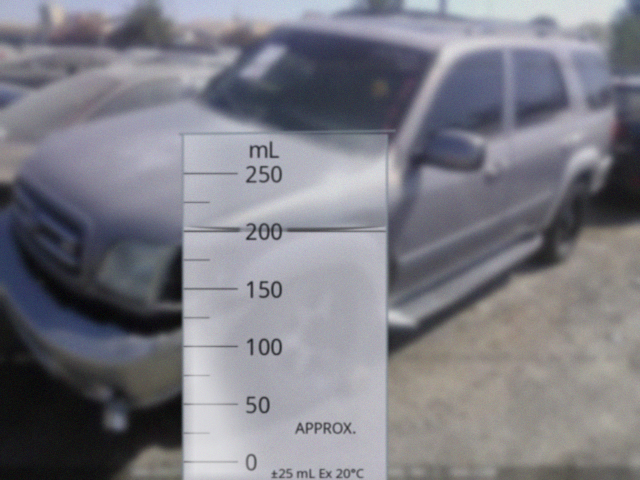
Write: 200 mL
